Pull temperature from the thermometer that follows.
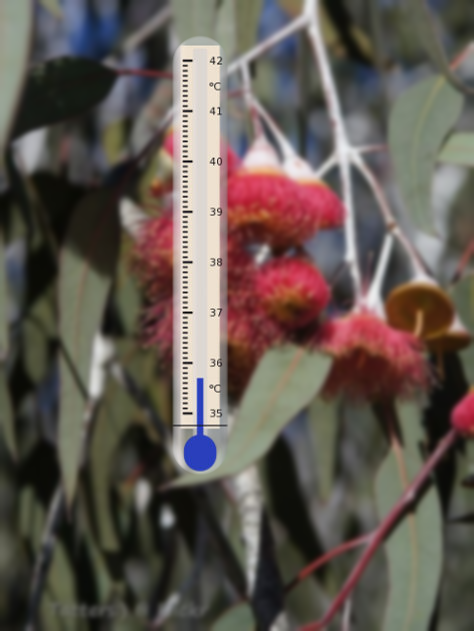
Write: 35.7 °C
